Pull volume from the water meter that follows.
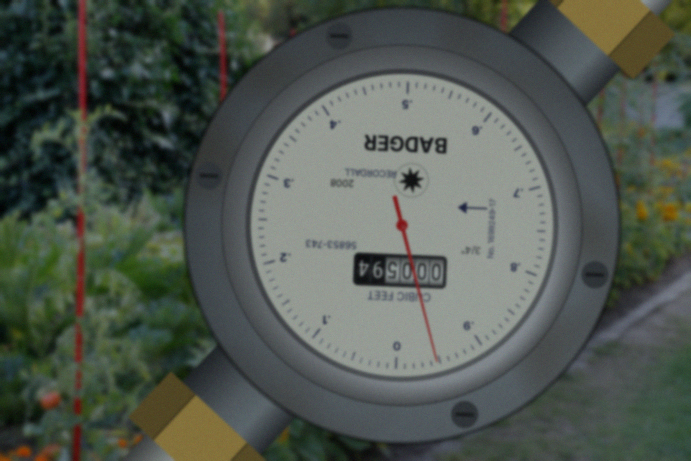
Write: 593.95 ft³
